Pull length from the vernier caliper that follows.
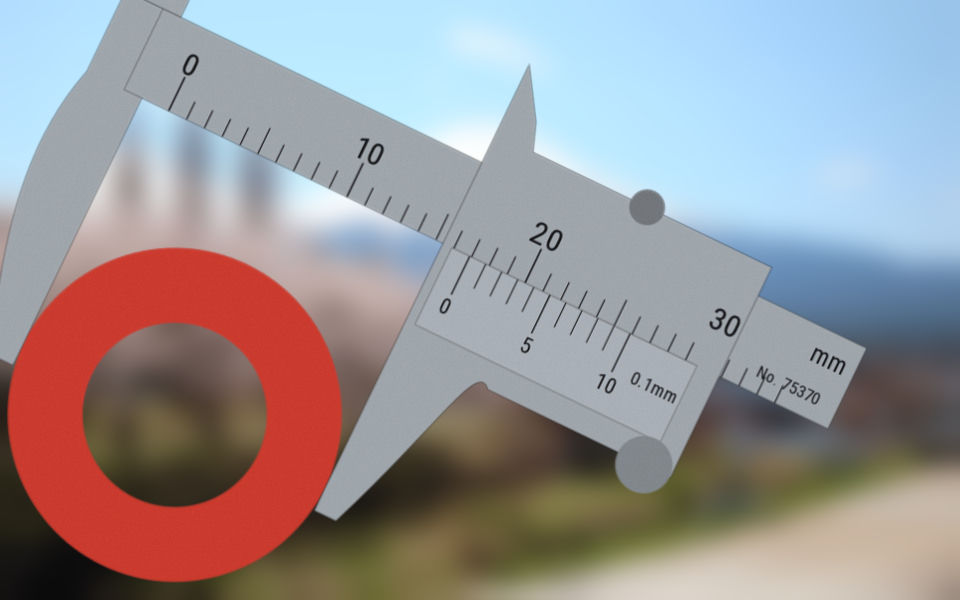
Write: 16.9 mm
